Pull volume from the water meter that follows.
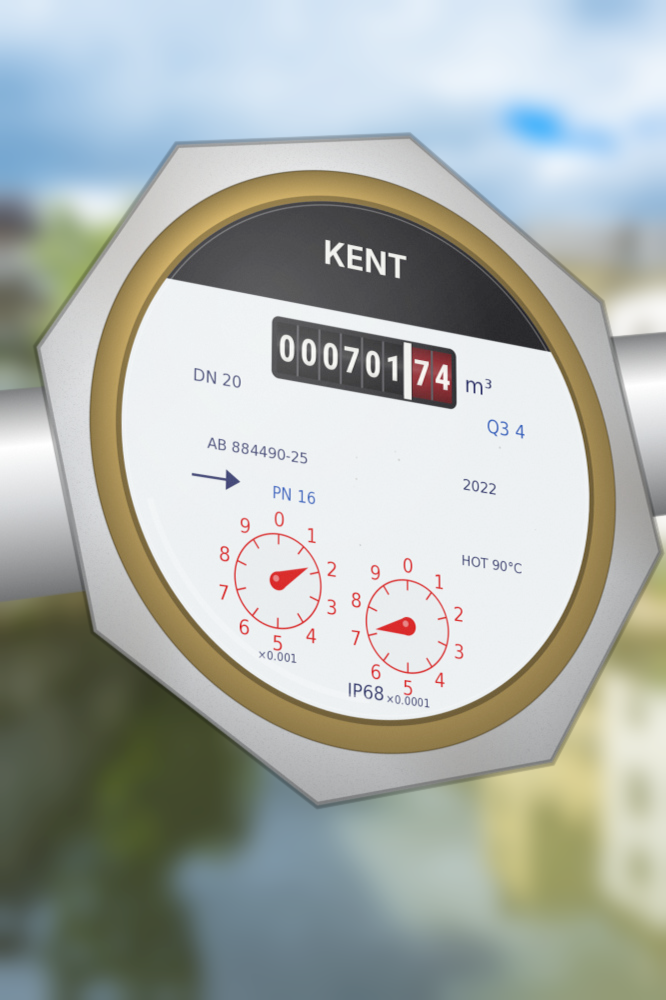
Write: 701.7417 m³
